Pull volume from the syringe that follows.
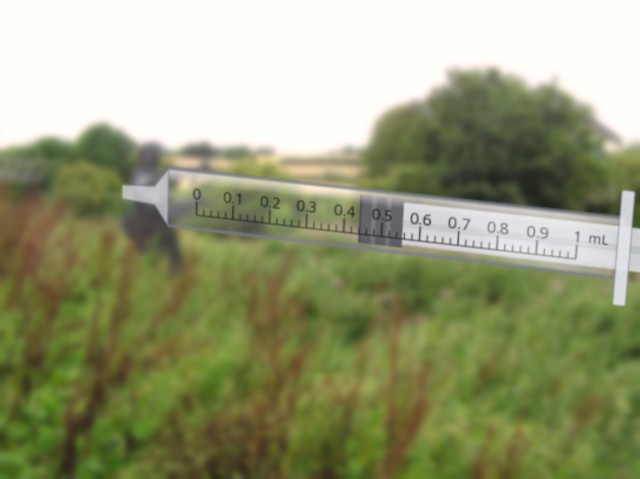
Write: 0.44 mL
